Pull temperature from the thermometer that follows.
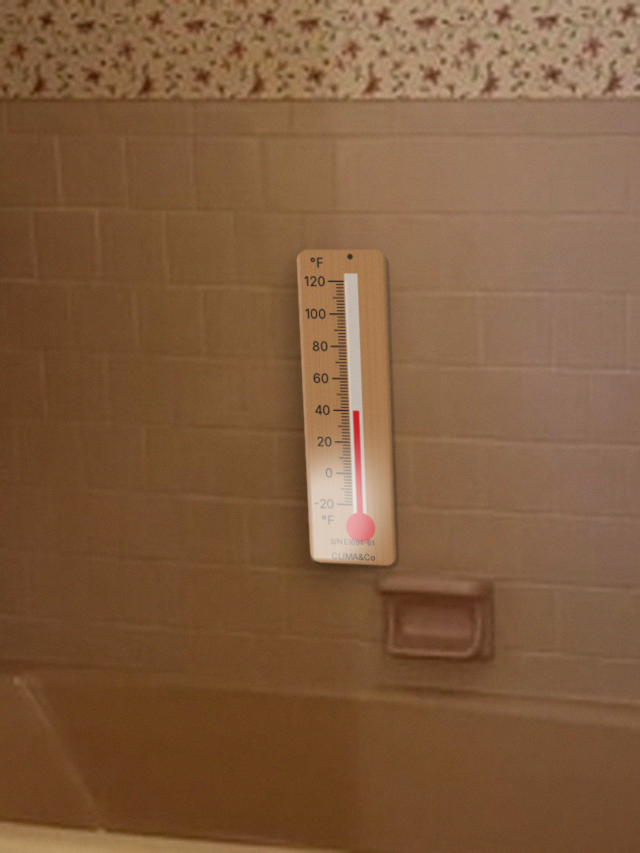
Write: 40 °F
